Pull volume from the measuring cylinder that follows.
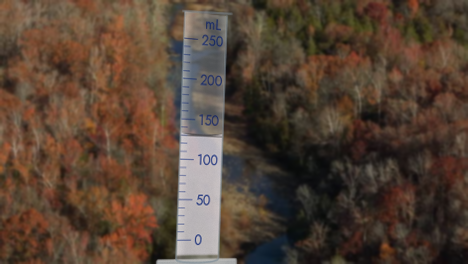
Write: 130 mL
